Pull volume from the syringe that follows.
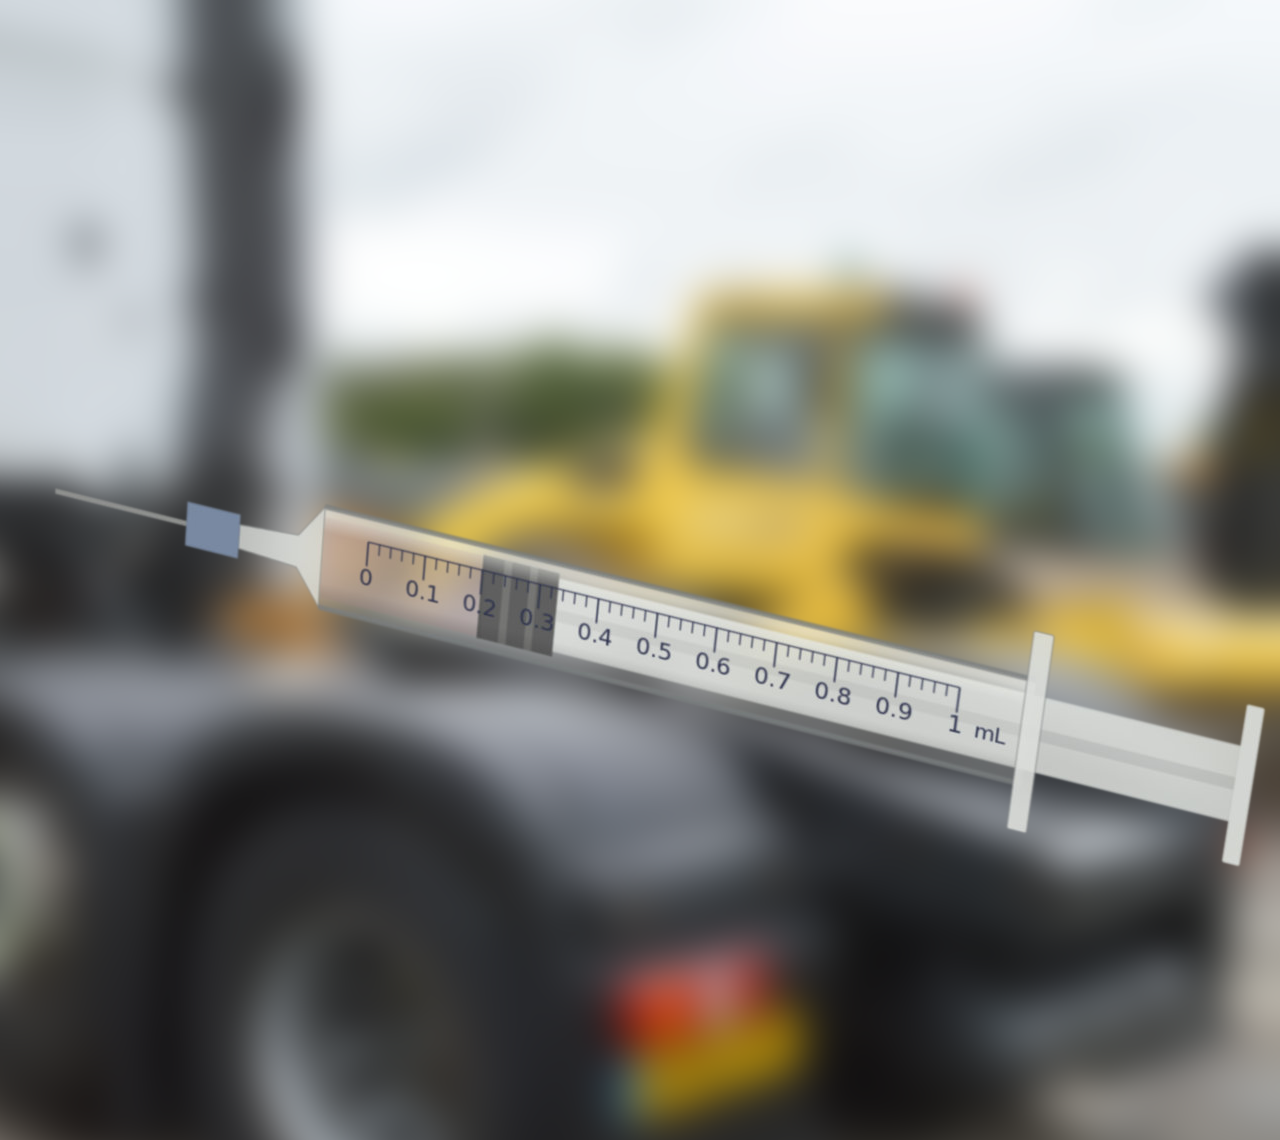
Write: 0.2 mL
